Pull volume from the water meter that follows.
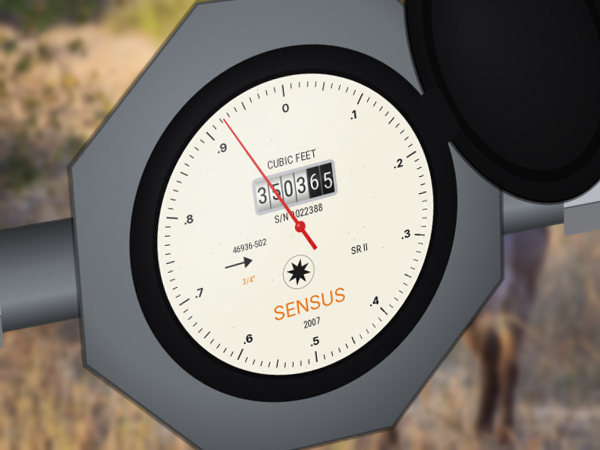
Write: 350364.92 ft³
